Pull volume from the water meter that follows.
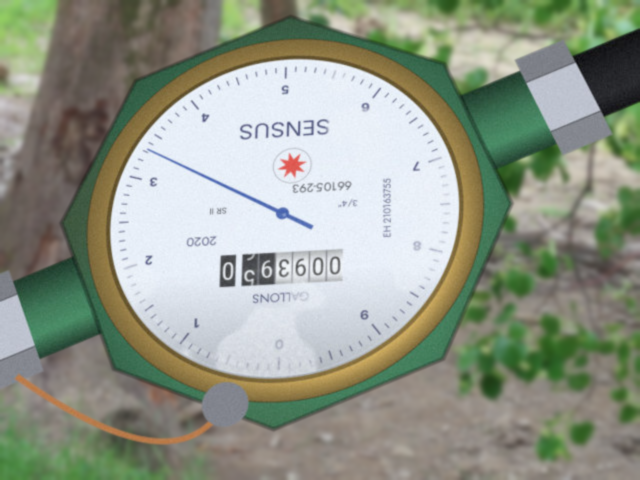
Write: 93953.3 gal
